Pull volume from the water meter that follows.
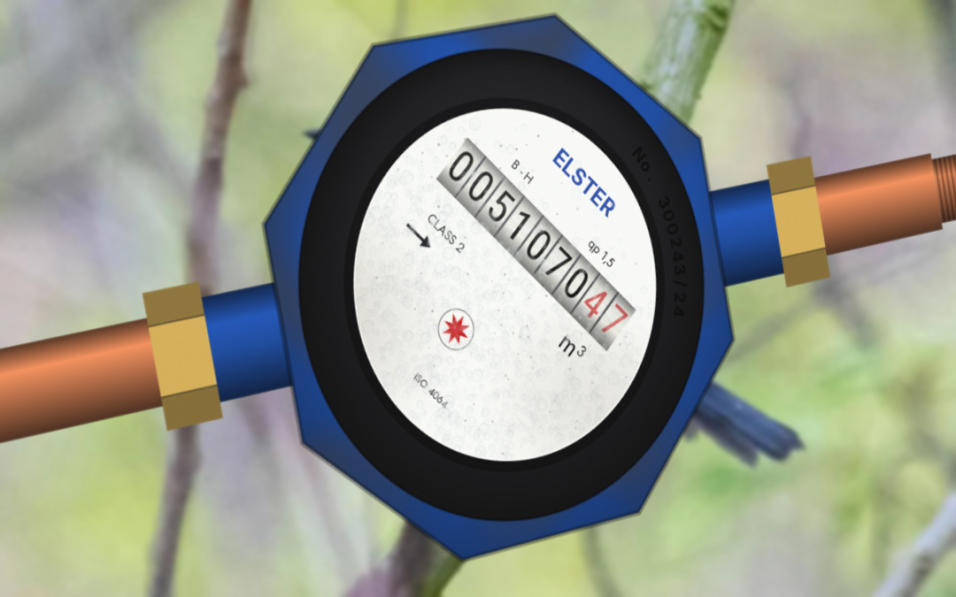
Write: 51070.47 m³
